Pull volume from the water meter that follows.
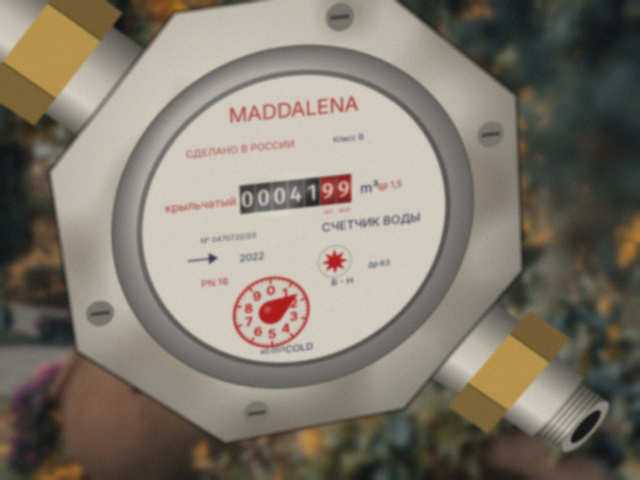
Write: 41.991 m³
